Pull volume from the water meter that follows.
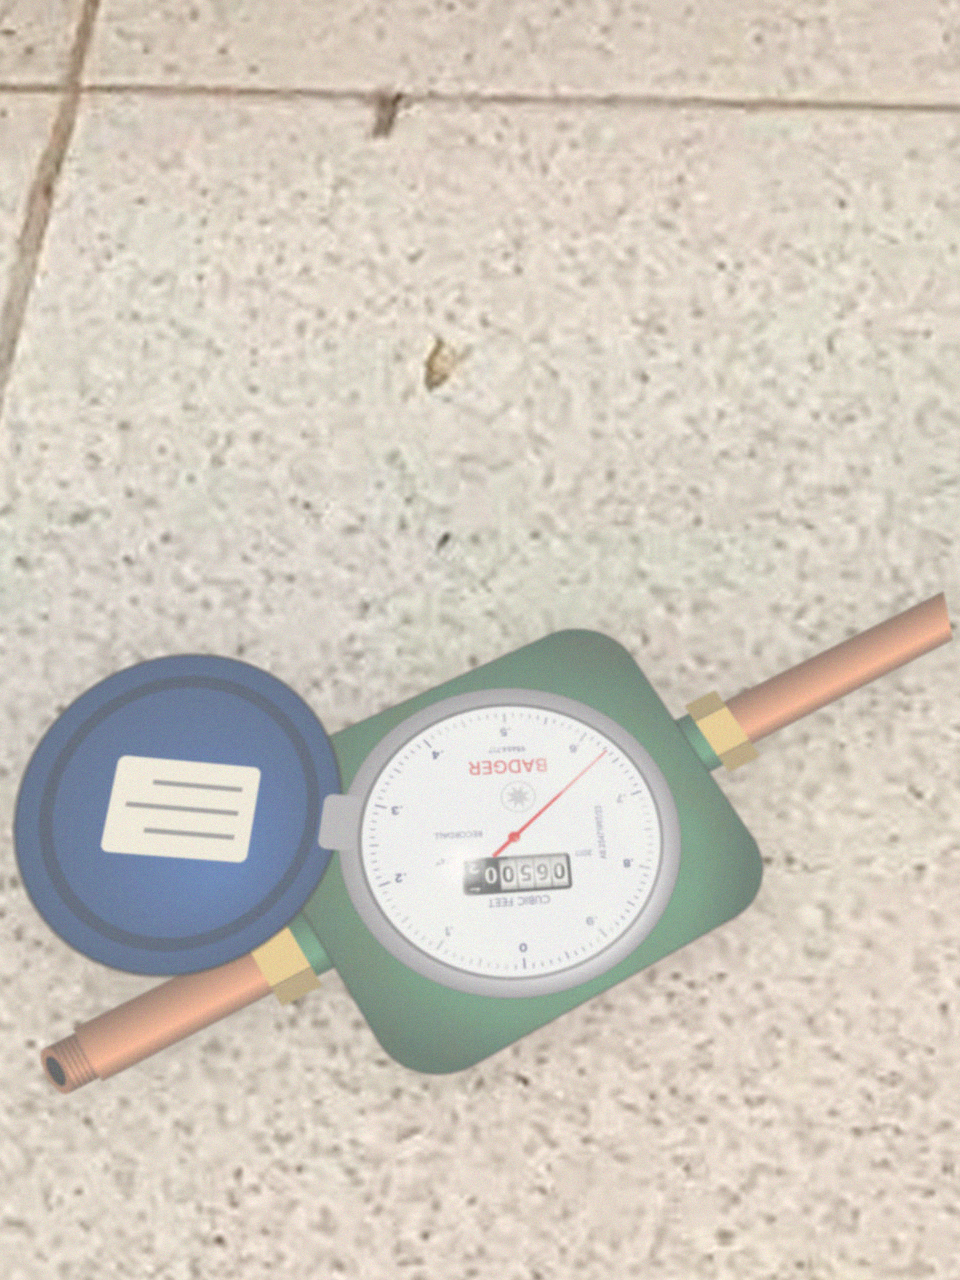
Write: 65002.63 ft³
